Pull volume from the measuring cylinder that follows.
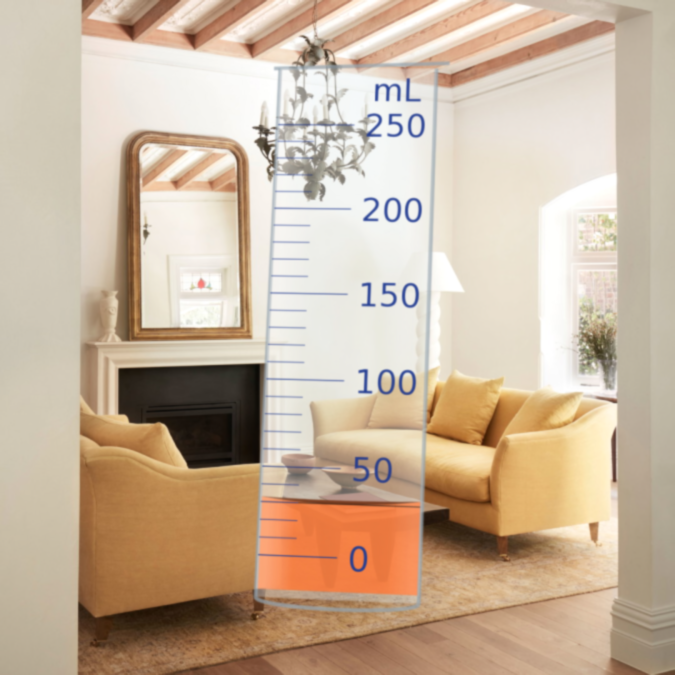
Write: 30 mL
